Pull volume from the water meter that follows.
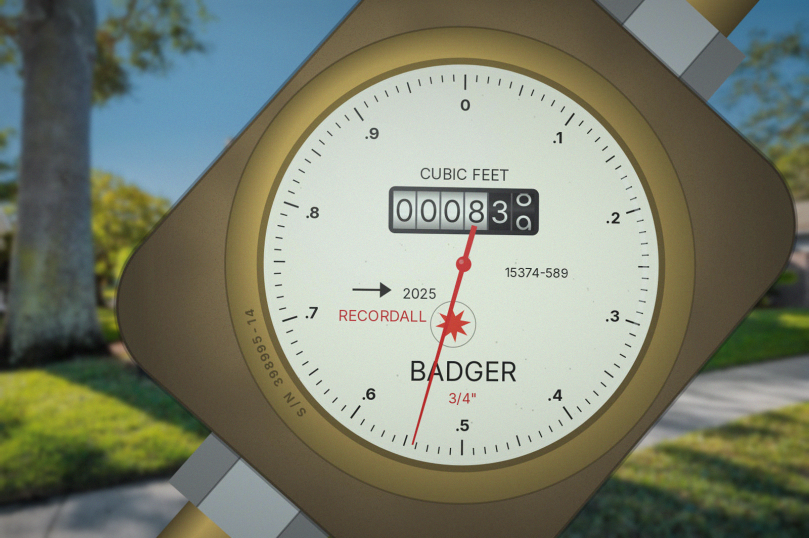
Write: 838.54 ft³
